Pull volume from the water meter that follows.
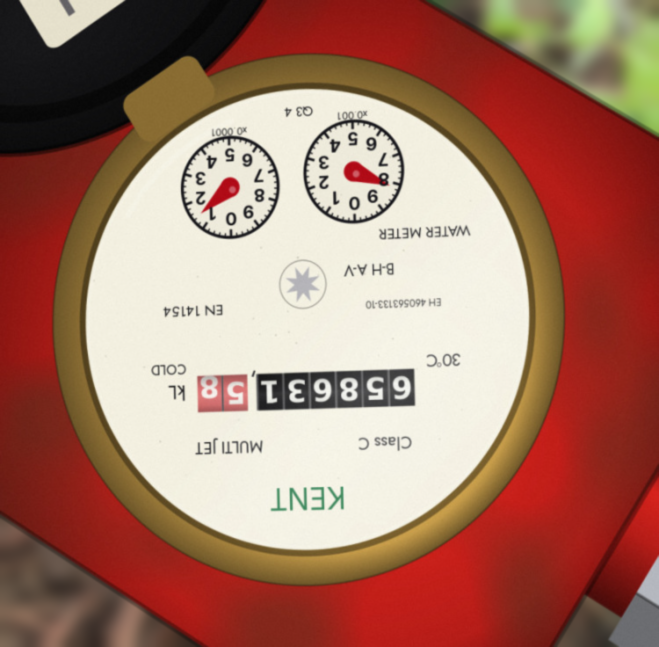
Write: 658631.5781 kL
